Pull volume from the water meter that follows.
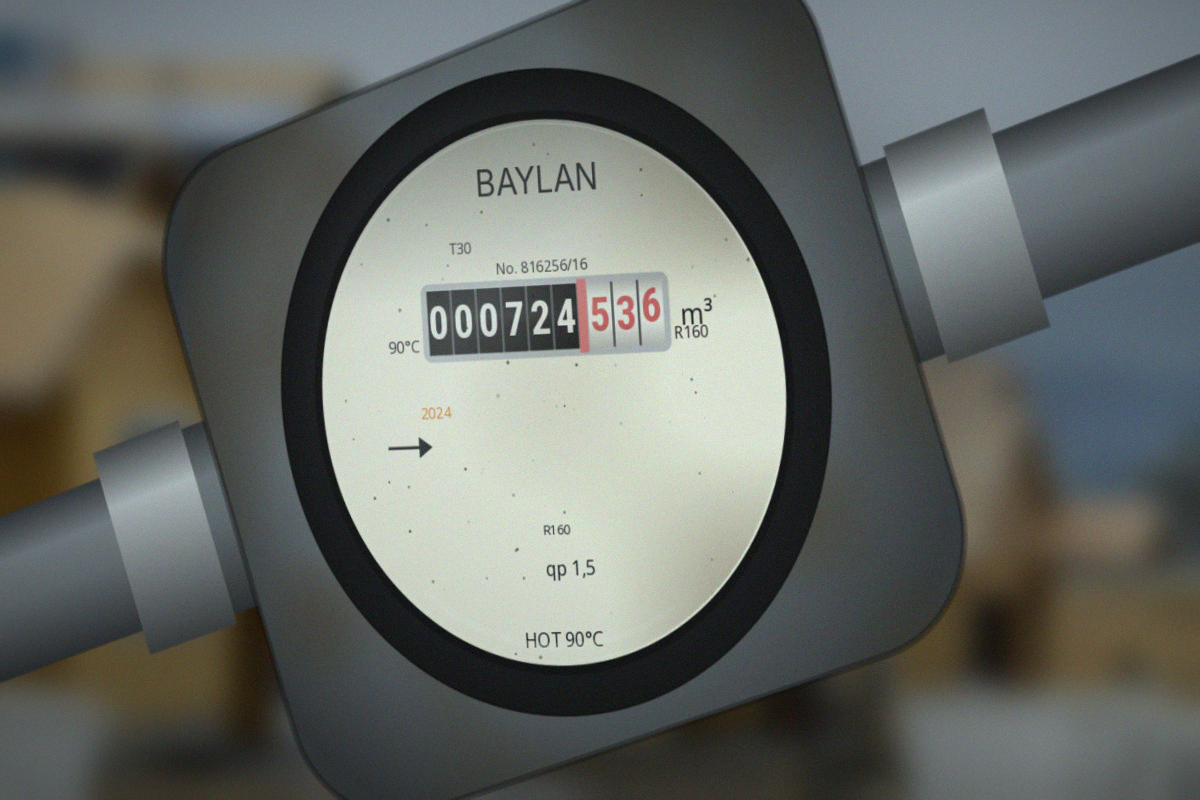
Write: 724.536 m³
